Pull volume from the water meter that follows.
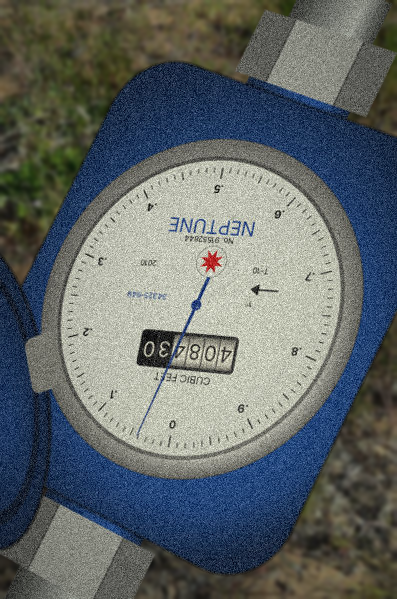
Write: 408430.04 ft³
